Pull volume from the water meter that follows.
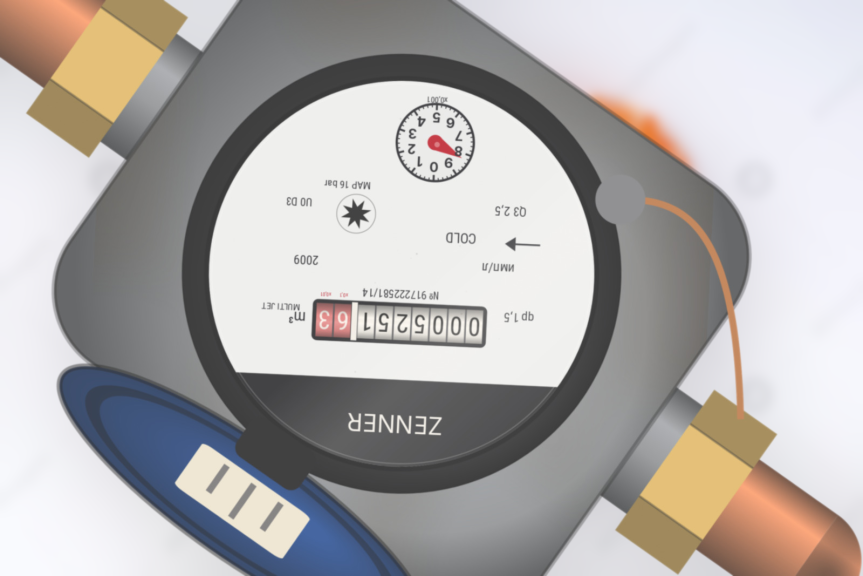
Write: 5251.638 m³
